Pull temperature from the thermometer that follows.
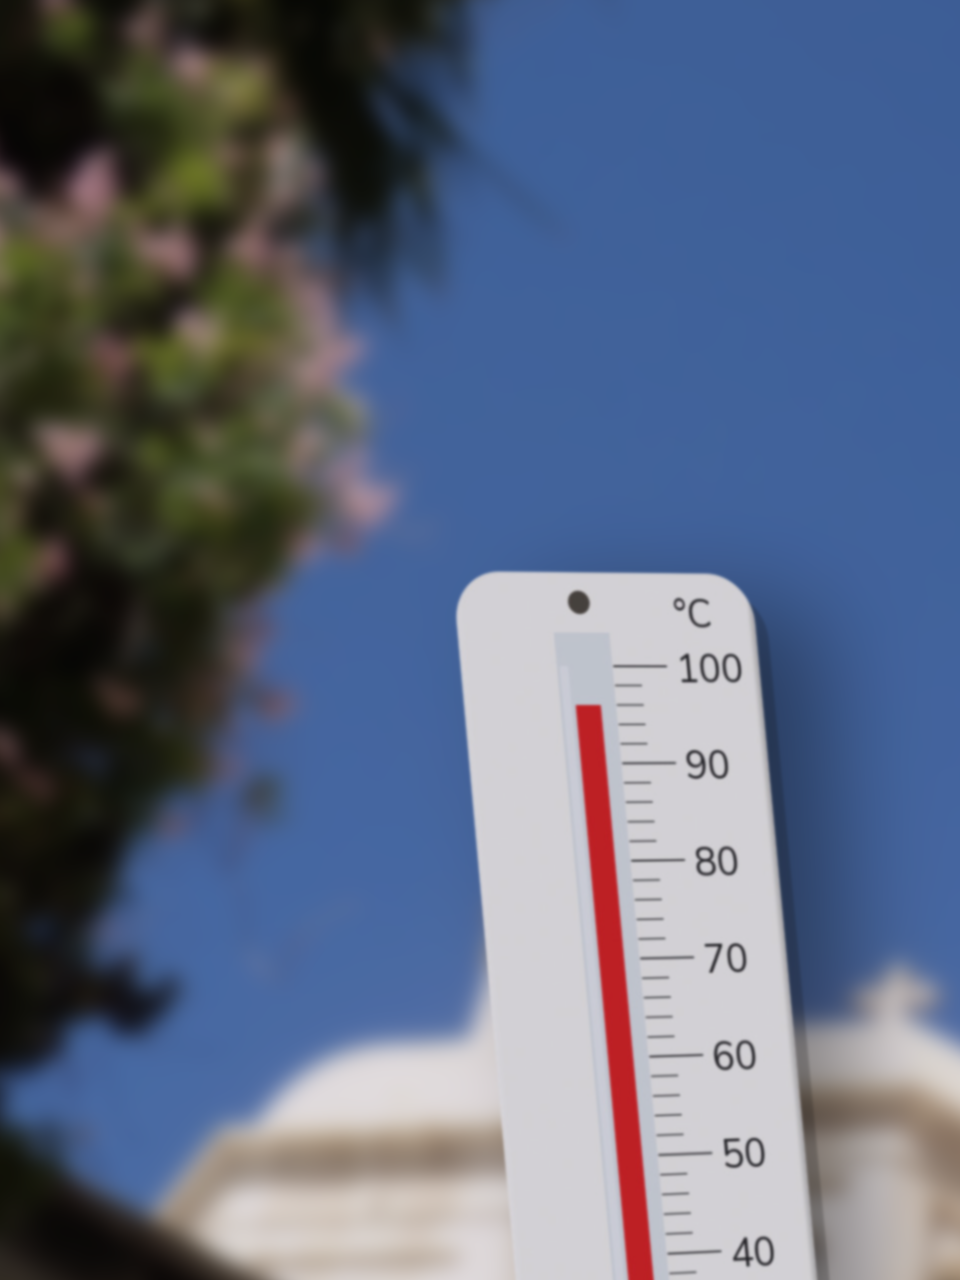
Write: 96 °C
